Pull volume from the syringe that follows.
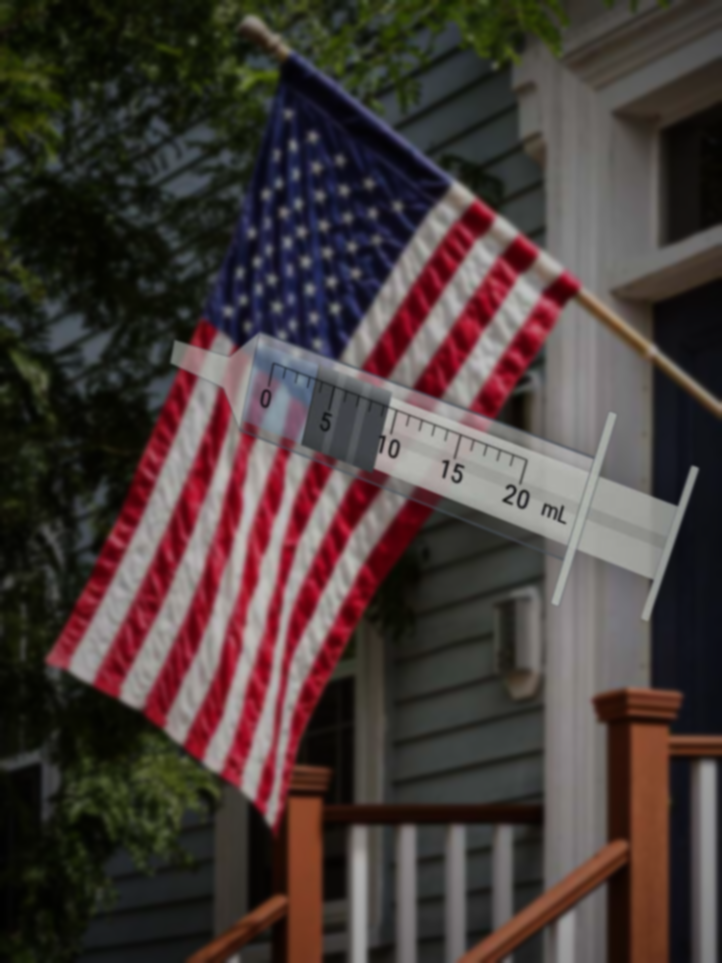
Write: 3.5 mL
